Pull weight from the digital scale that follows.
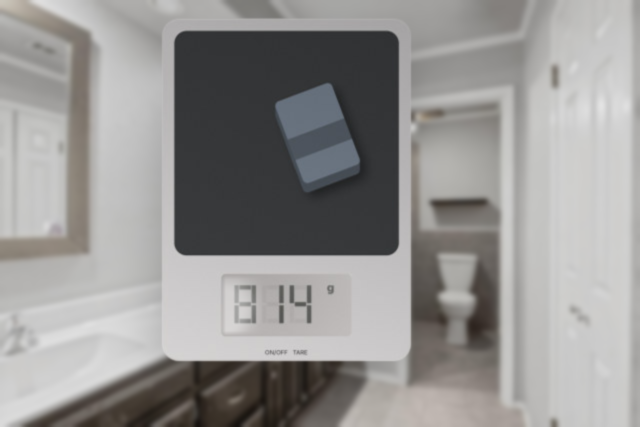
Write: 814 g
